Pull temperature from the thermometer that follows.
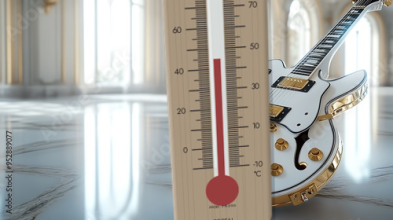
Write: 45 °C
